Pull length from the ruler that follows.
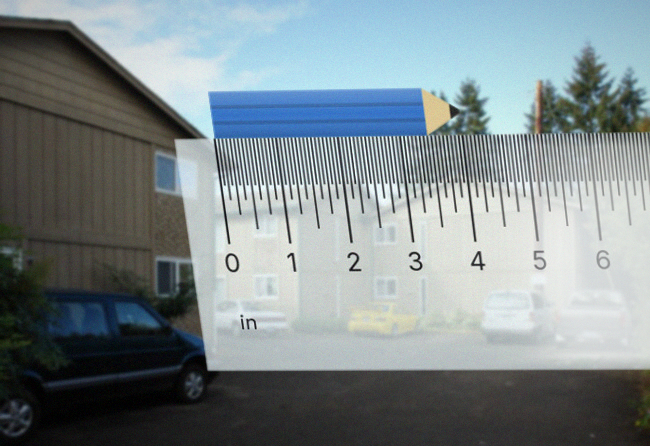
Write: 4 in
